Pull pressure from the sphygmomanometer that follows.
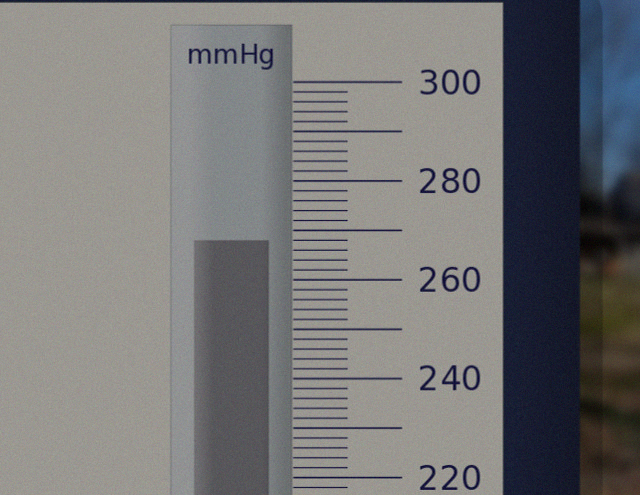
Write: 268 mmHg
